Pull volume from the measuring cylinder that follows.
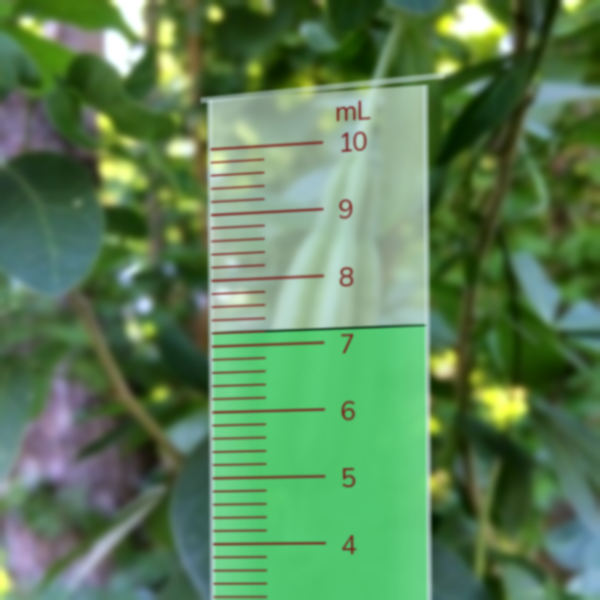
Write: 7.2 mL
